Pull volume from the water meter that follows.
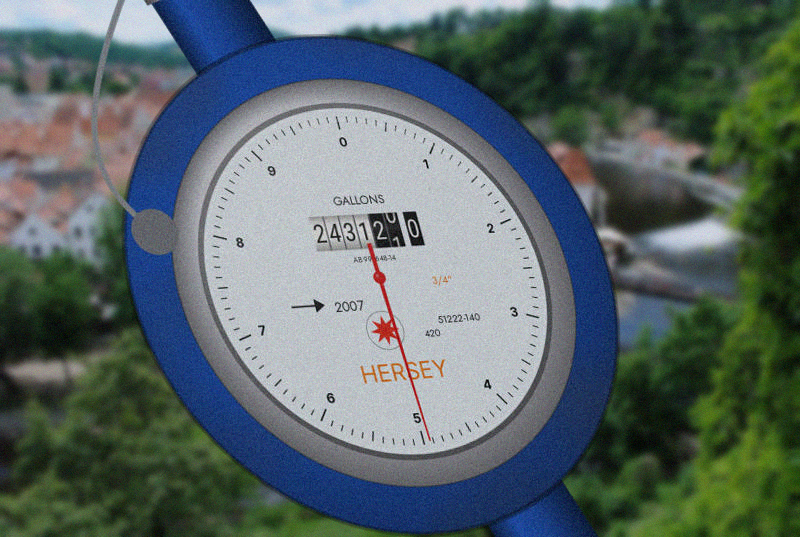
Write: 2431204.9 gal
